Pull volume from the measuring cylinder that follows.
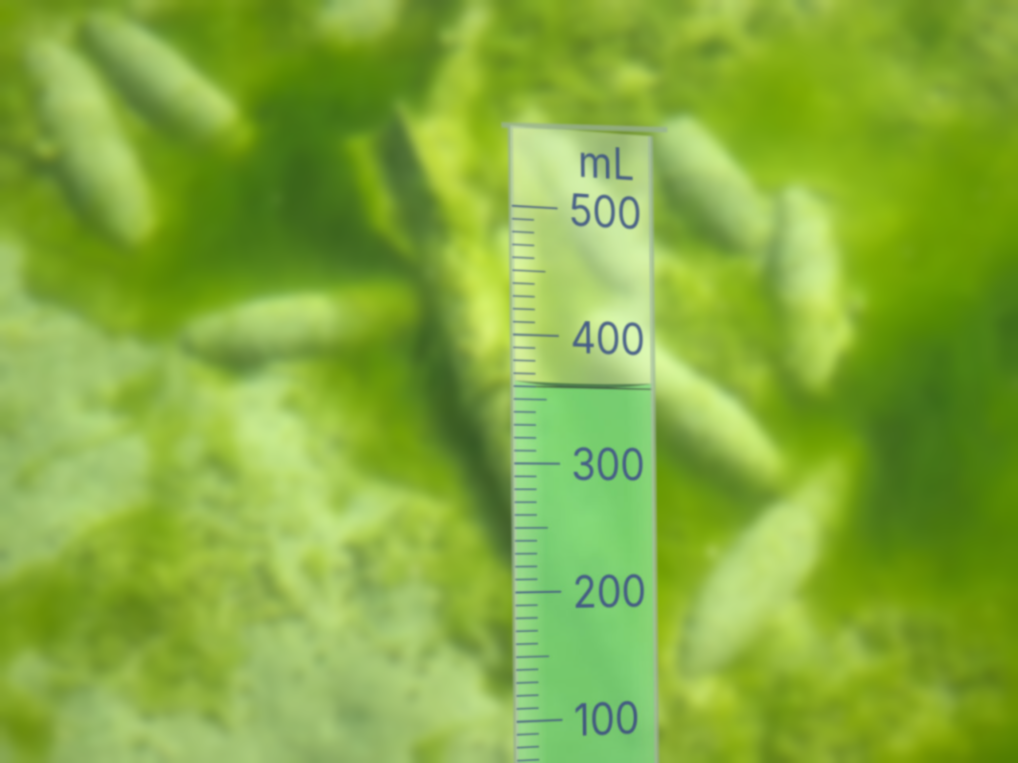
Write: 360 mL
